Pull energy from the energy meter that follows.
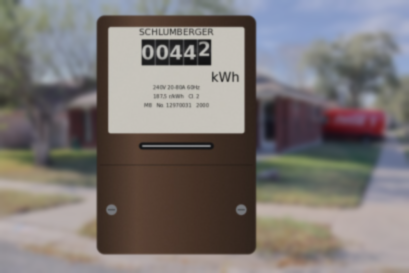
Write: 442 kWh
